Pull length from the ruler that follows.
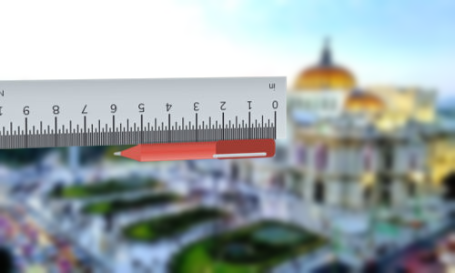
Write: 6 in
